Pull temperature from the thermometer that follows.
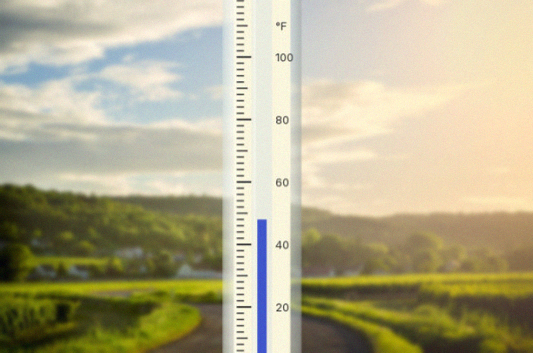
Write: 48 °F
